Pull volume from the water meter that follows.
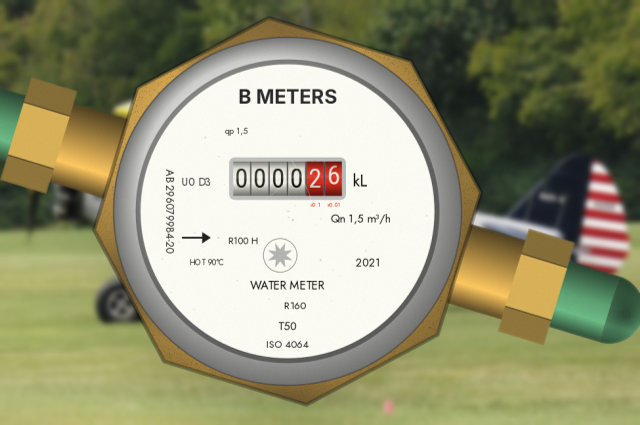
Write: 0.26 kL
